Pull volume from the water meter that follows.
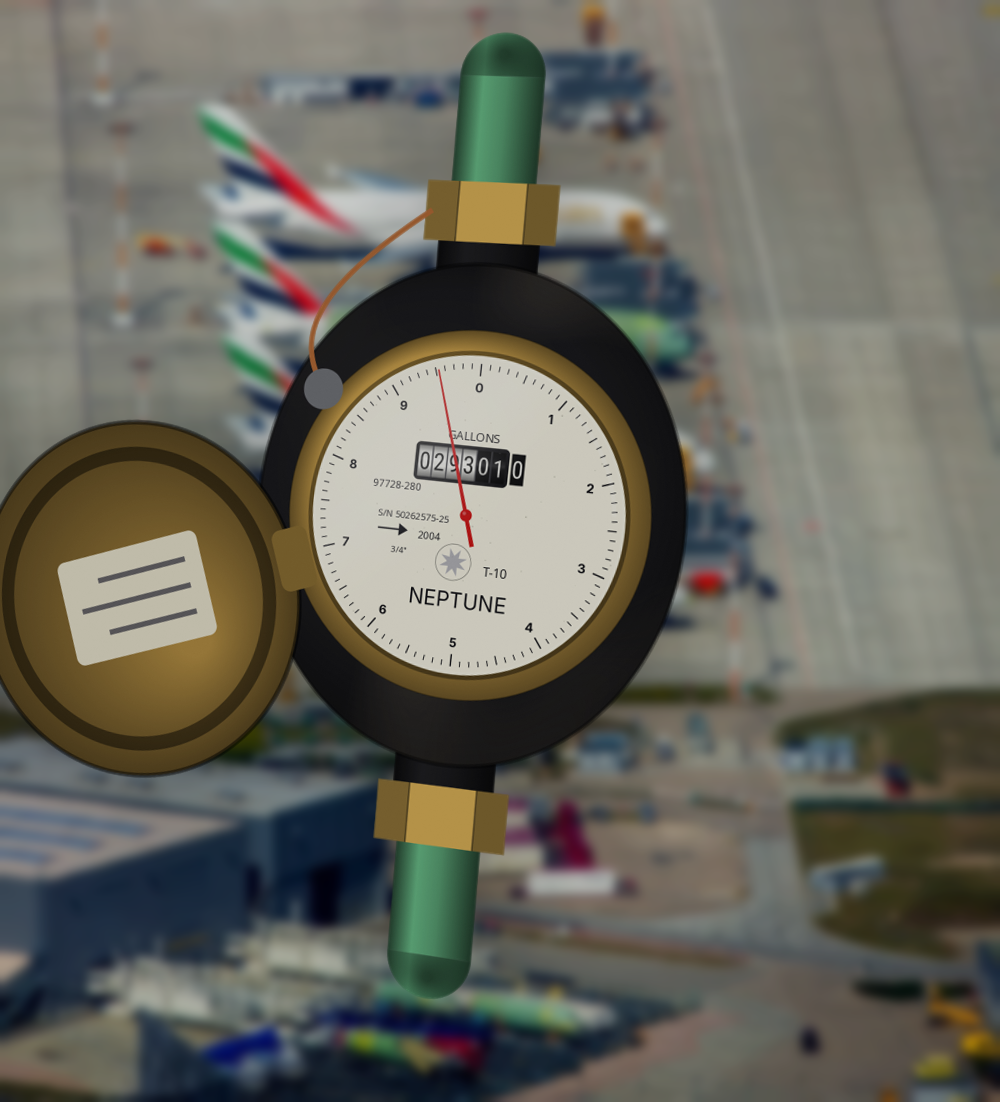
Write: 293009.5 gal
